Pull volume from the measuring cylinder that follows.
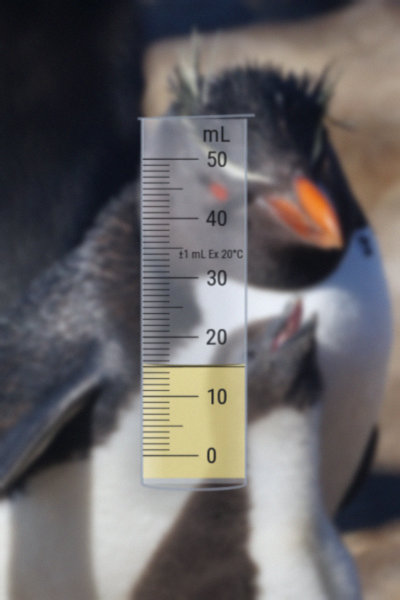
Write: 15 mL
